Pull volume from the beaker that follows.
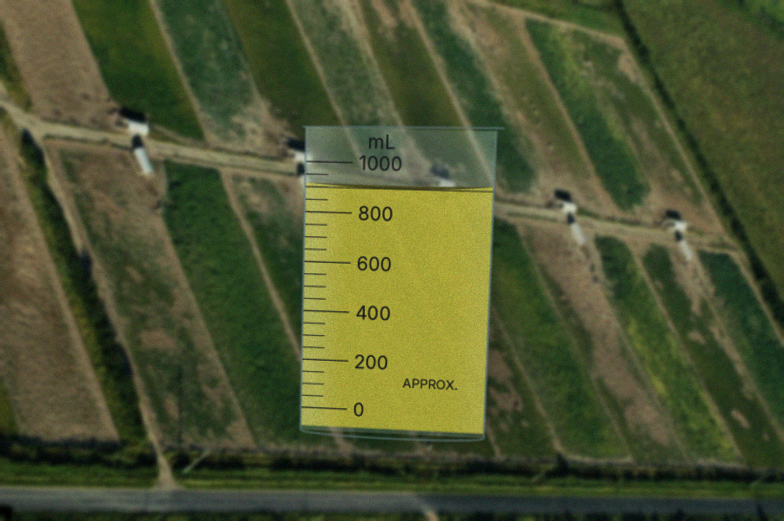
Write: 900 mL
